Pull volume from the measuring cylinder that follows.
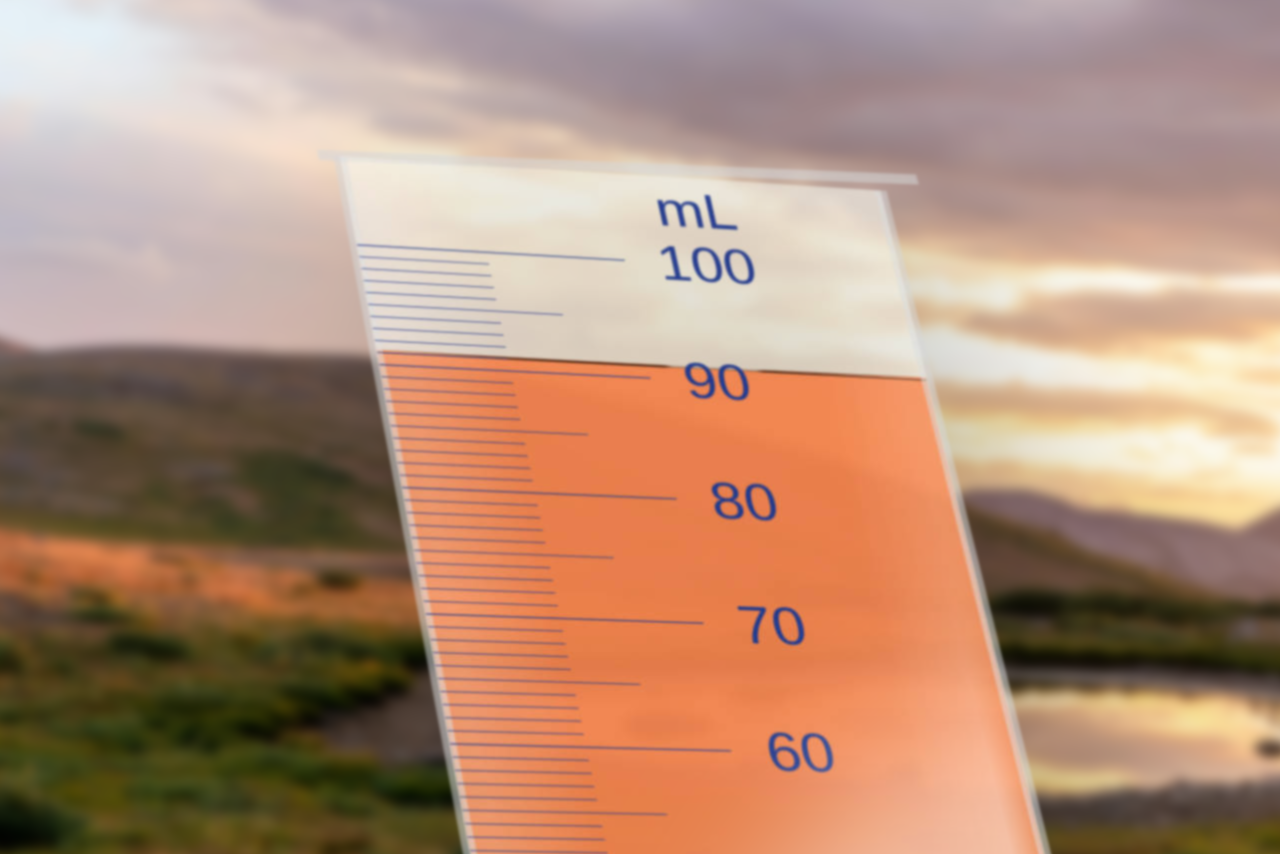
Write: 91 mL
